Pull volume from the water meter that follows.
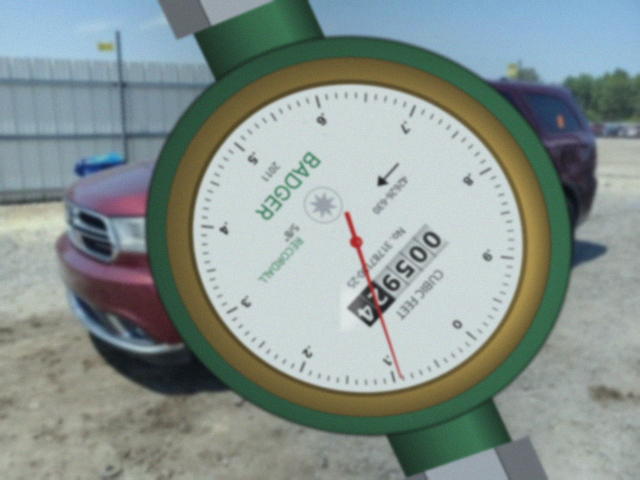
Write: 5924.09 ft³
